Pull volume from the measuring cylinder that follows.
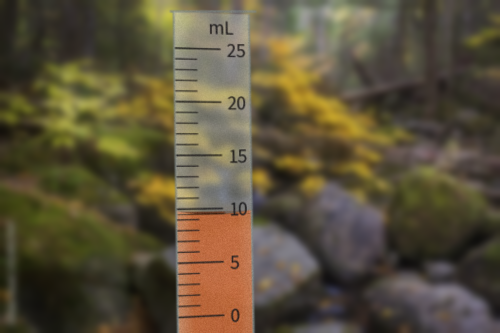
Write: 9.5 mL
